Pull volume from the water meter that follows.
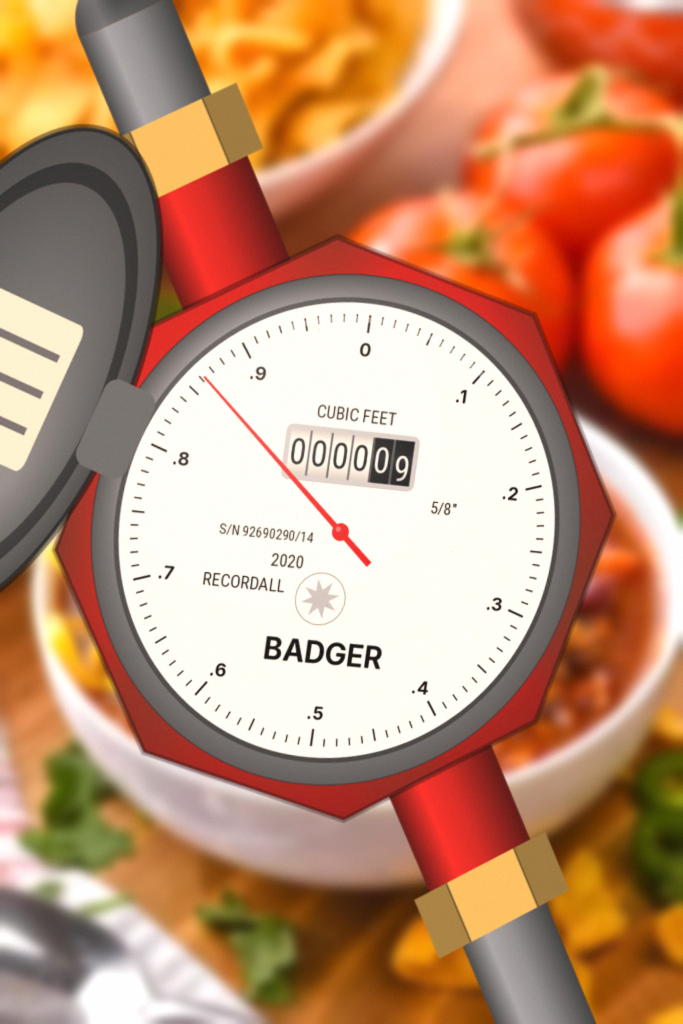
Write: 8.86 ft³
